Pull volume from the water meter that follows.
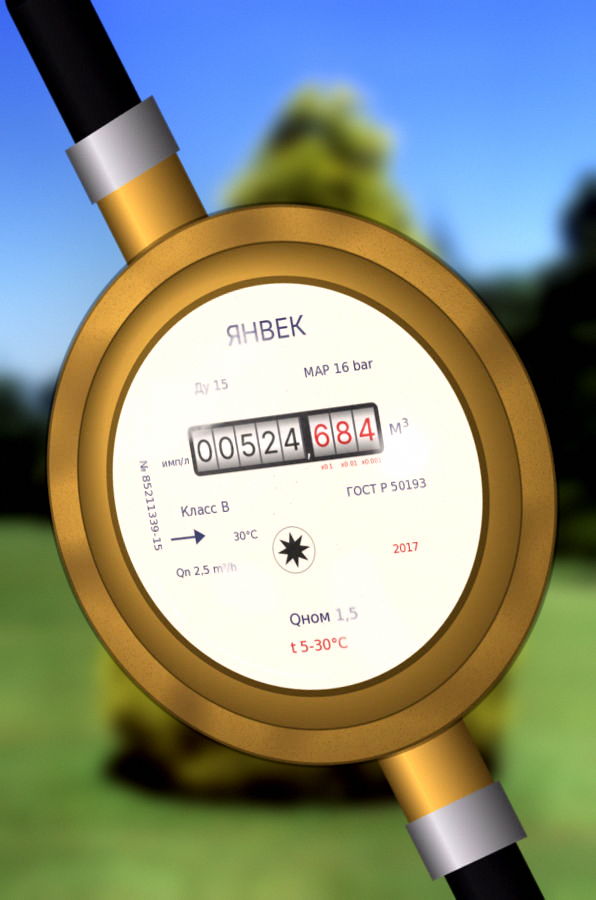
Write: 524.684 m³
